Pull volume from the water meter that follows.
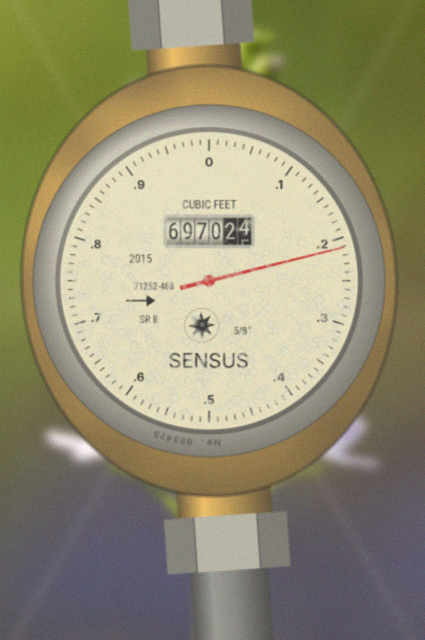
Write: 697024.21 ft³
